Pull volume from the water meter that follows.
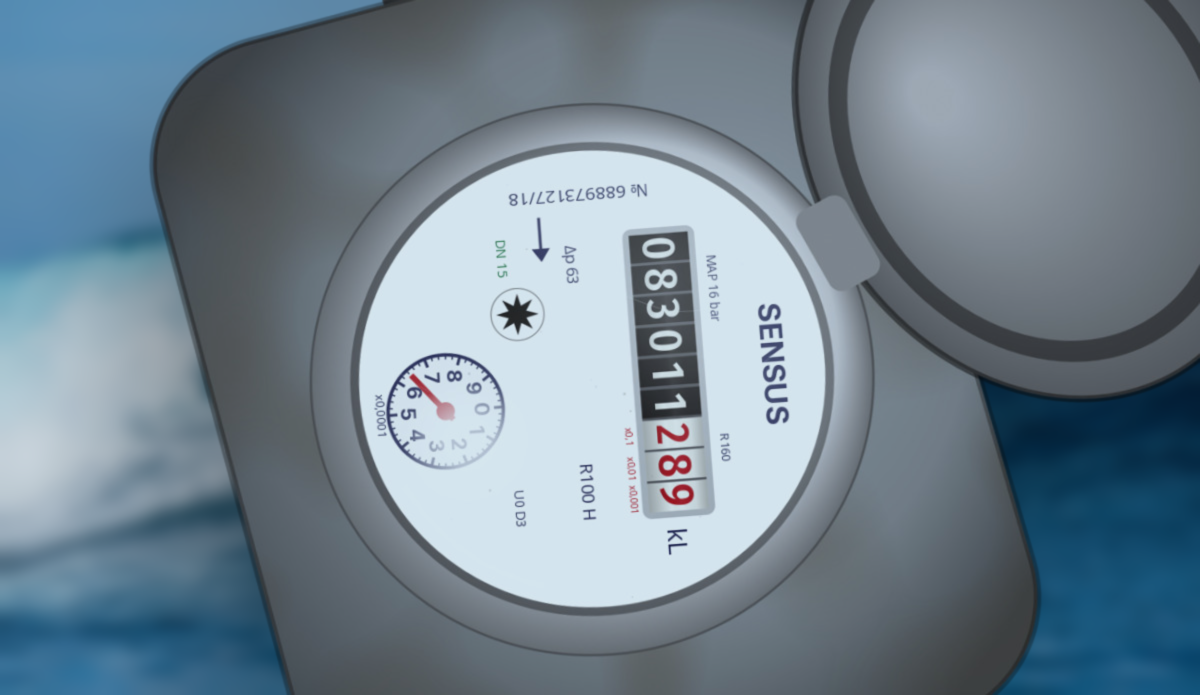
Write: 83011.2896 kL
